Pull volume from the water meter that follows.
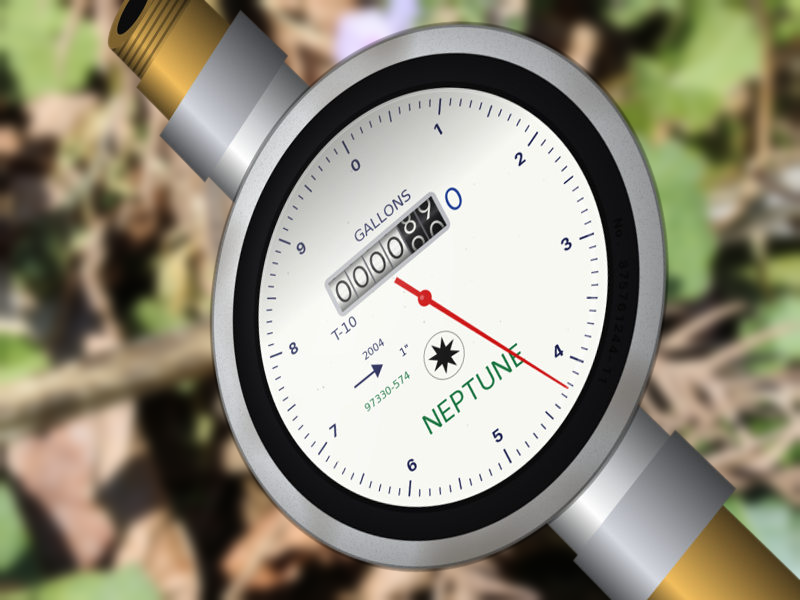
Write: 894.2 gal
